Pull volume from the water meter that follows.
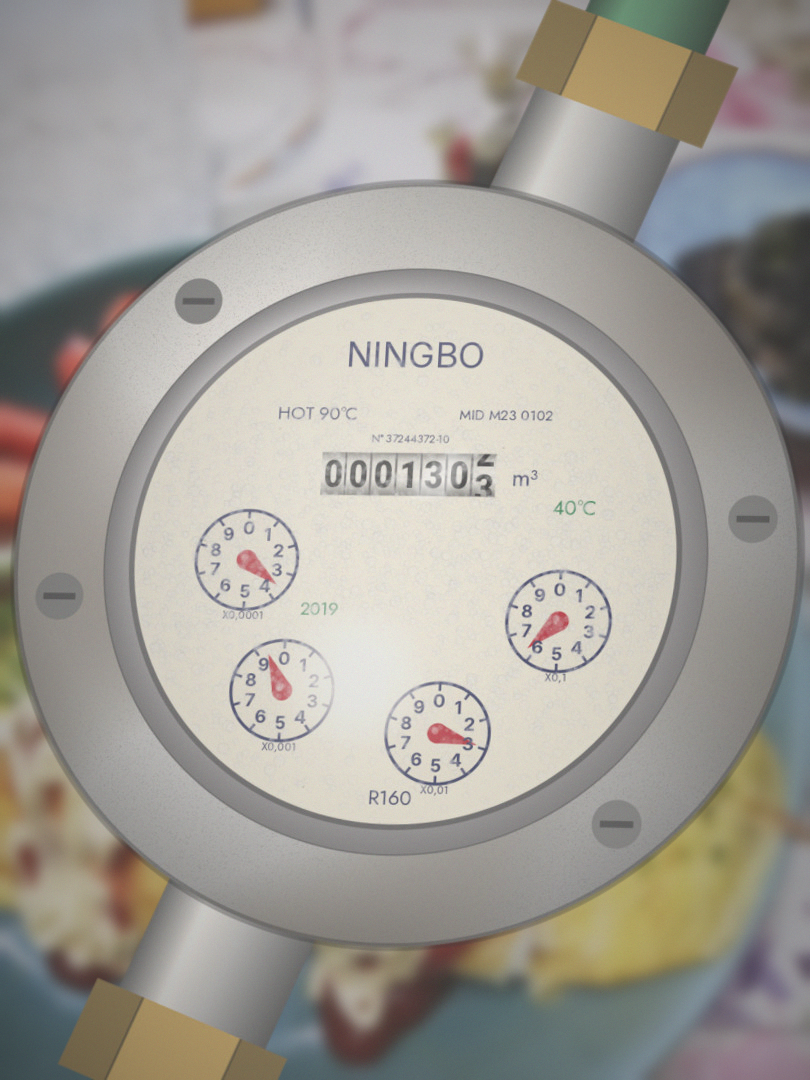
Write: 1302.6293 m³
